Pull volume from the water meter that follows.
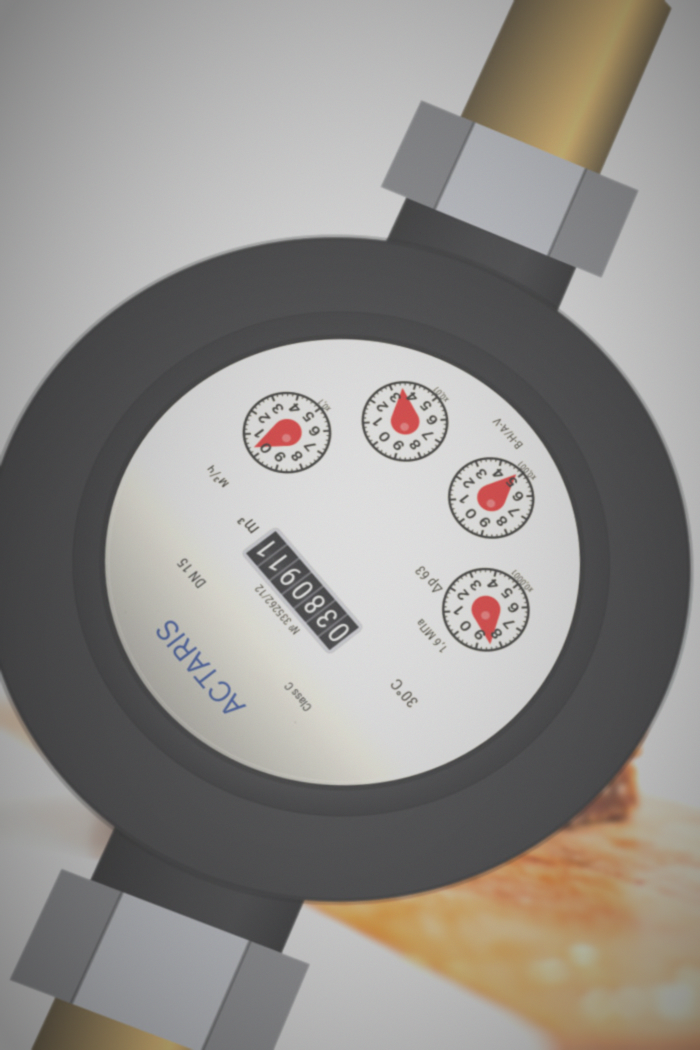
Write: 380911.0348 m³
